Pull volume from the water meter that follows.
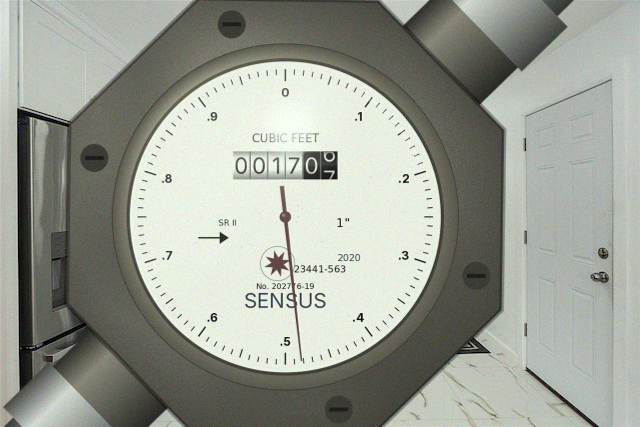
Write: 1706.48 ft³
